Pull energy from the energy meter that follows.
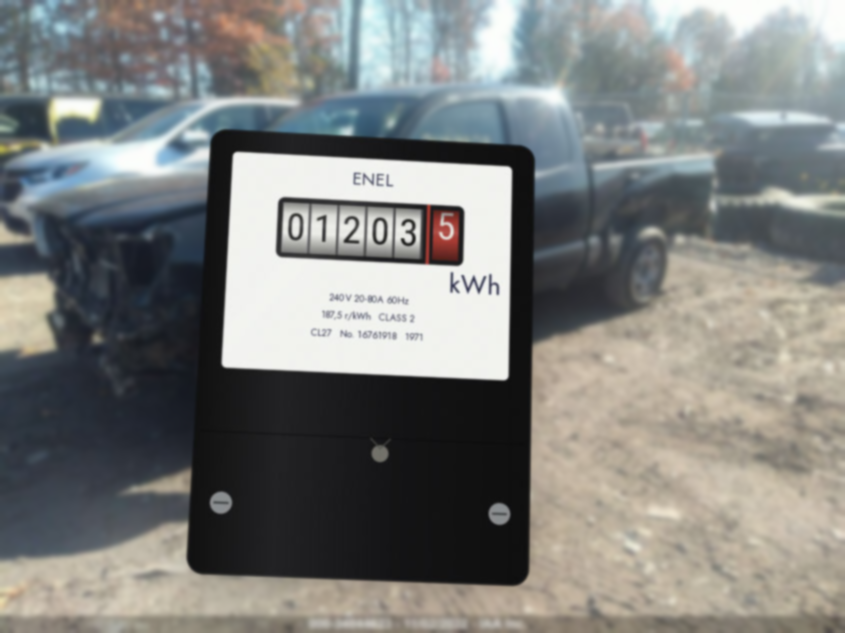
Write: 1203.5 kWh
